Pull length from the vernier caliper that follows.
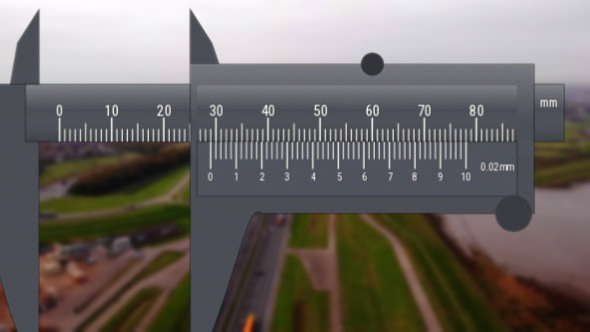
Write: 29.0 mm
